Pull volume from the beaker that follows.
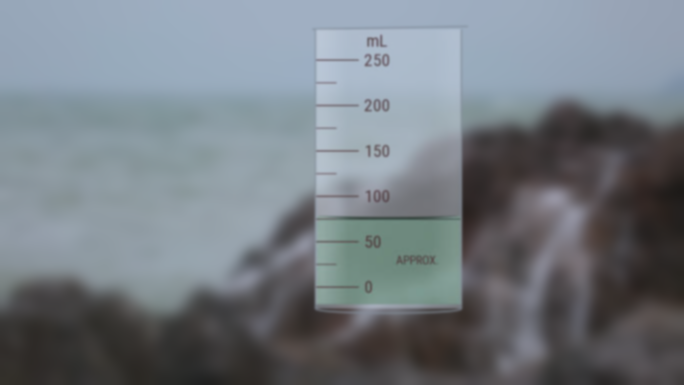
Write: 75 mL
